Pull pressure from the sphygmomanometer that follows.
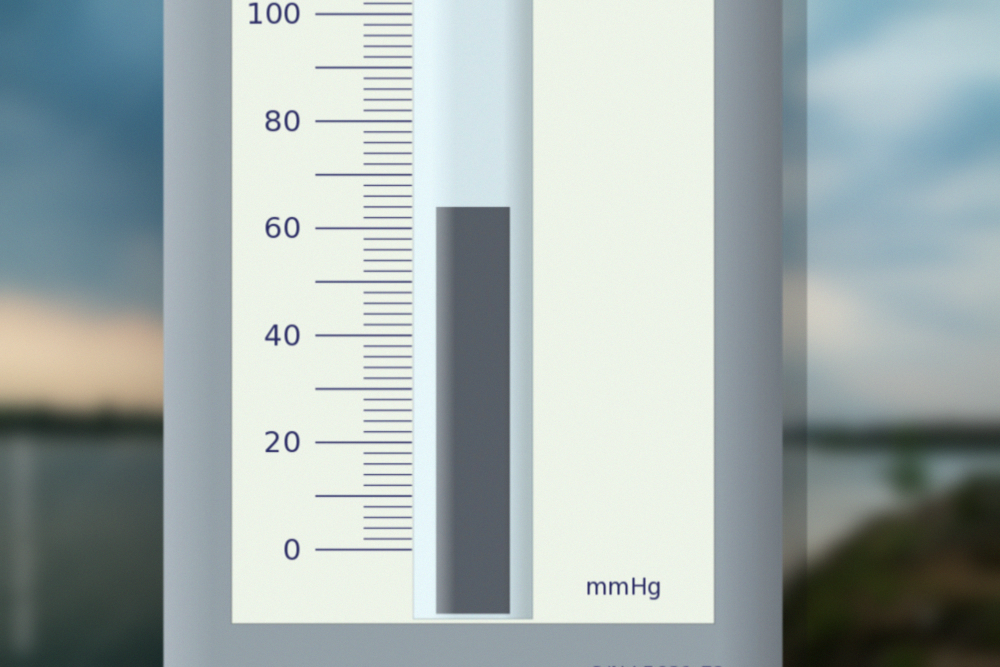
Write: 64 mmHg
